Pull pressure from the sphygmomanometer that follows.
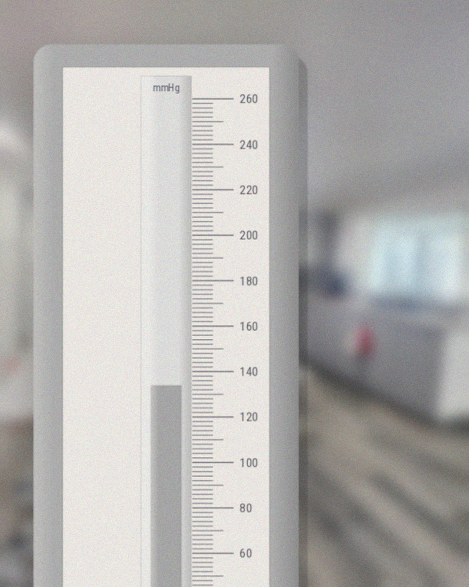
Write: 134 mmHg
